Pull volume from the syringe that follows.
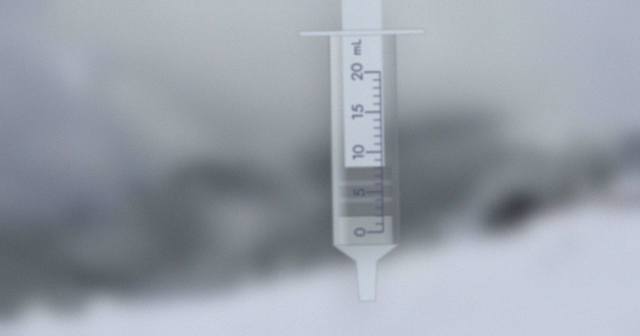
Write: 2 mL
